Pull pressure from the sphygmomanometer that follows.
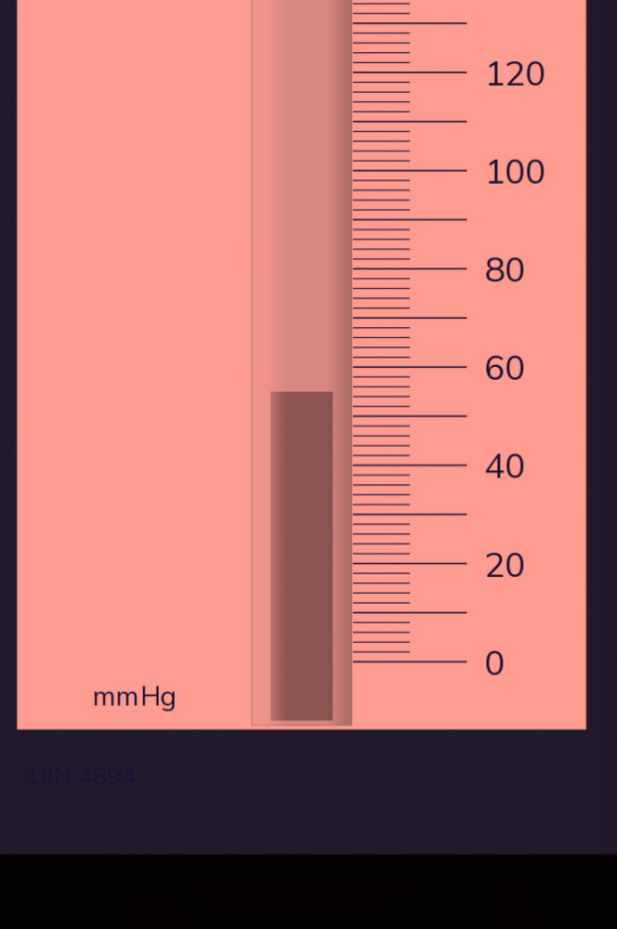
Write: 55 mmHg
